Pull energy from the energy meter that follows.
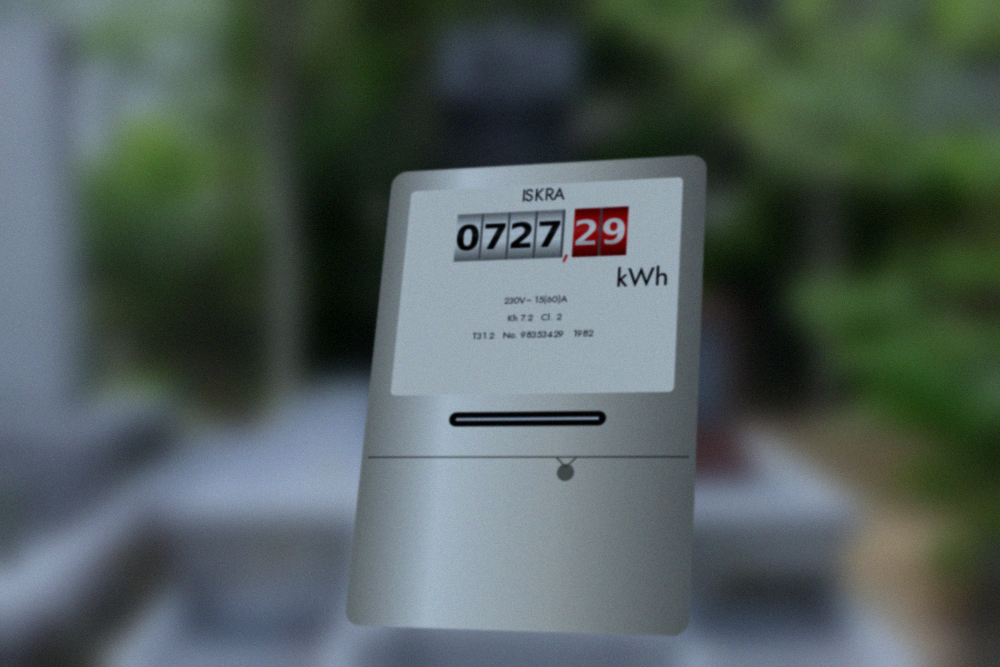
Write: 727.29 kWh
